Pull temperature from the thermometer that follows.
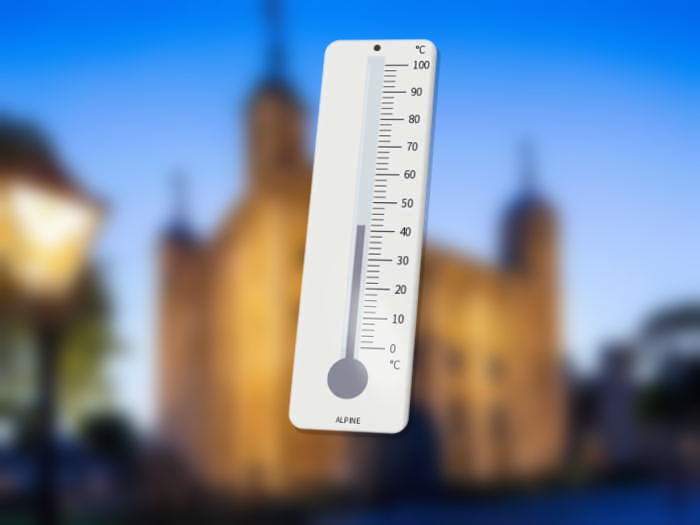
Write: 42 °C
